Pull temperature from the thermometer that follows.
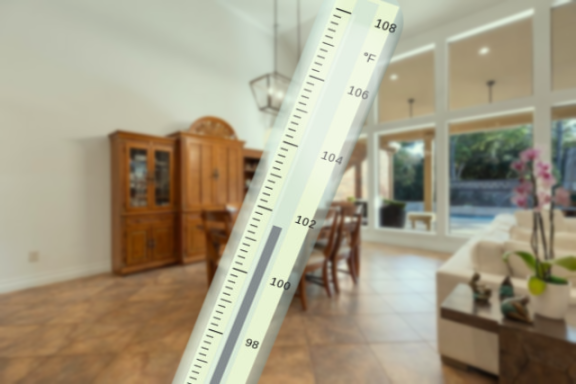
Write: 101.6 °F
